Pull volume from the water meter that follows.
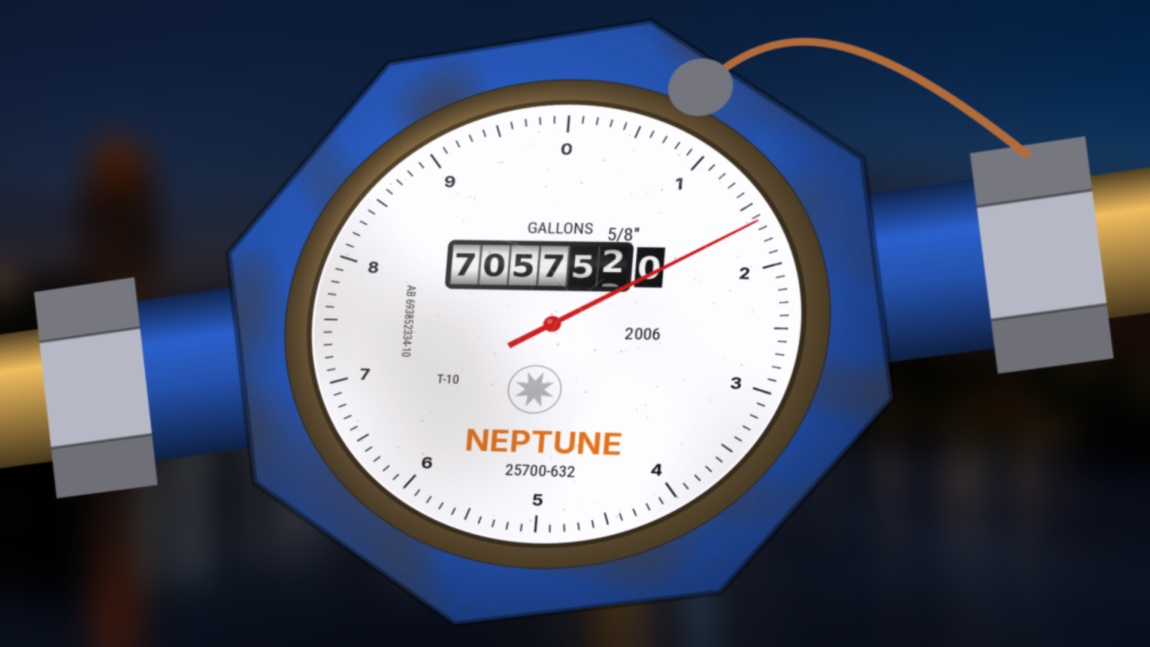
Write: 7057521.6 gal
